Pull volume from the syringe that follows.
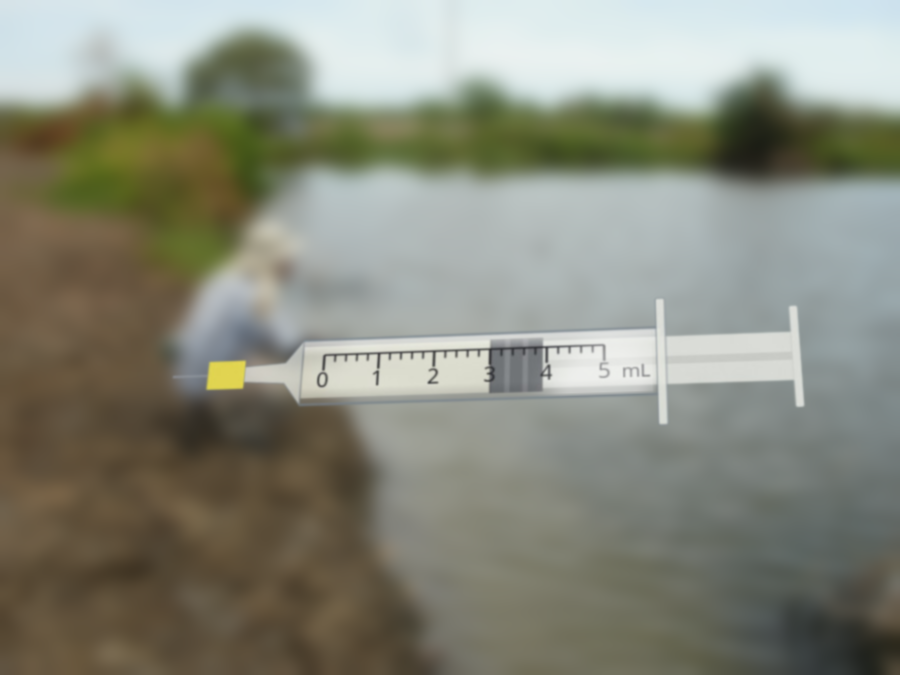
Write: 3 mL
